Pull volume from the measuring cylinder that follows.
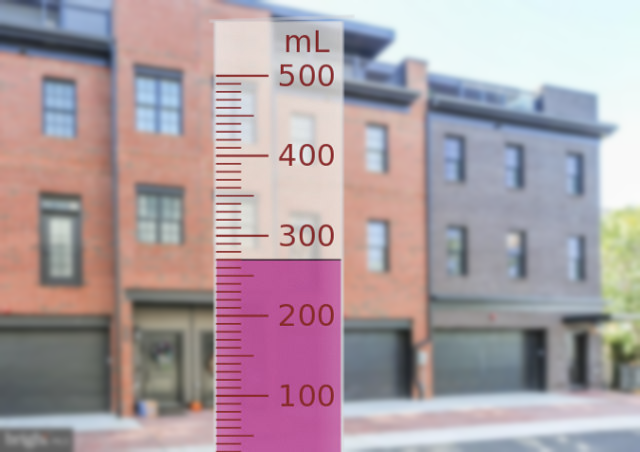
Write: 270 mL
